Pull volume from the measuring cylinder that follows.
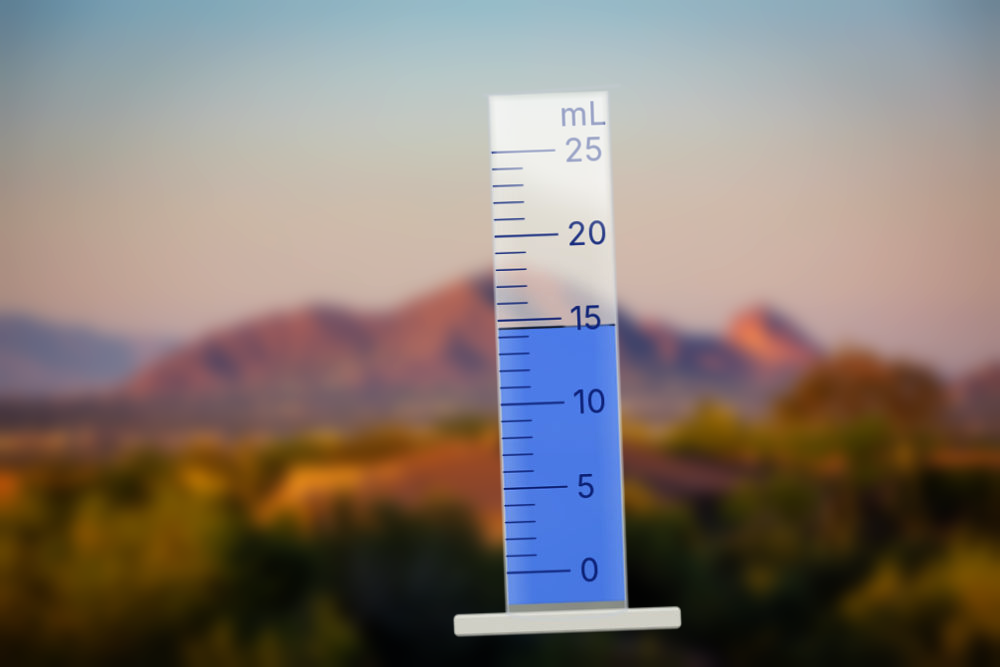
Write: 14.5 mL
